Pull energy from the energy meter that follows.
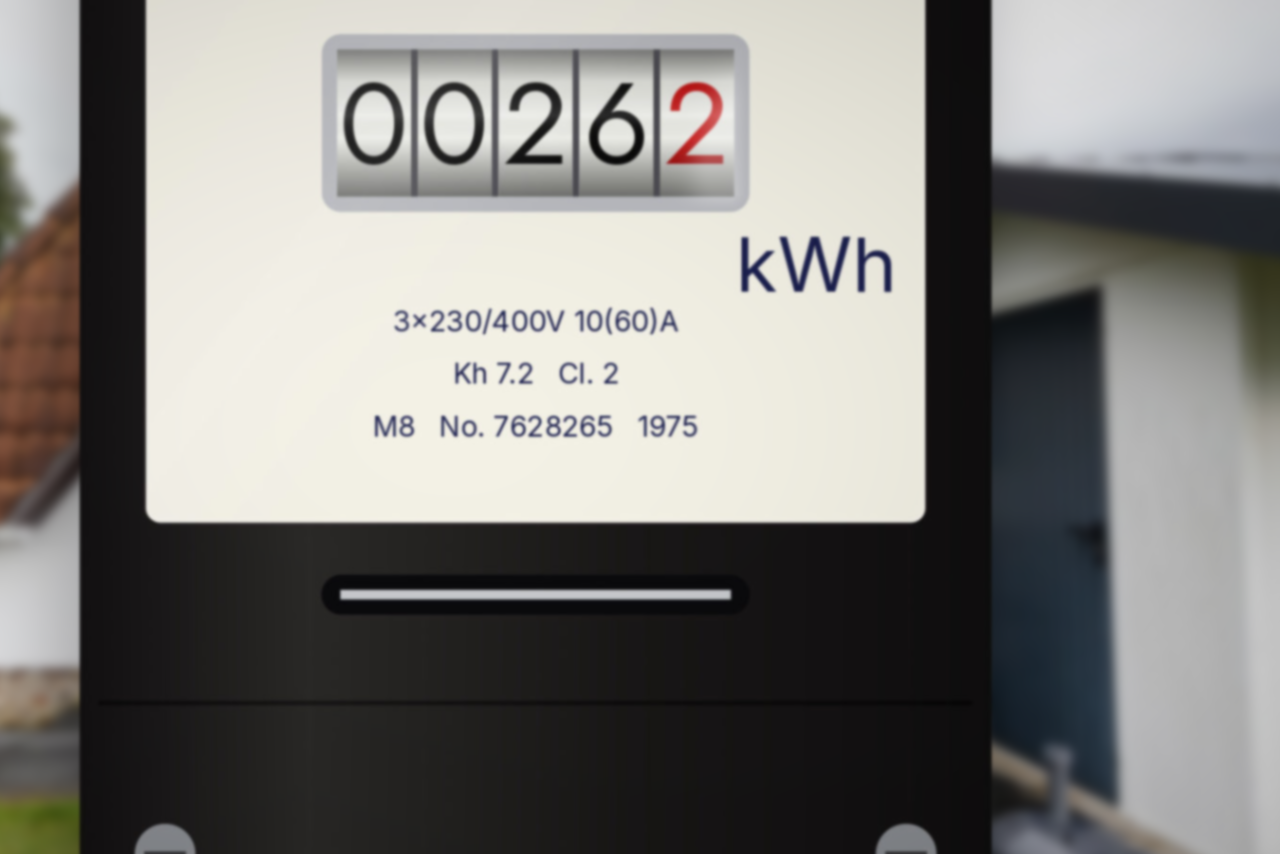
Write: 26.2 kWh
